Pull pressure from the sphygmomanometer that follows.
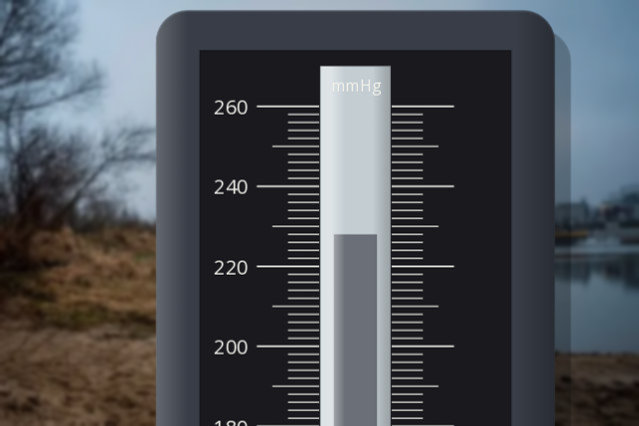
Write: 228 mmHg
